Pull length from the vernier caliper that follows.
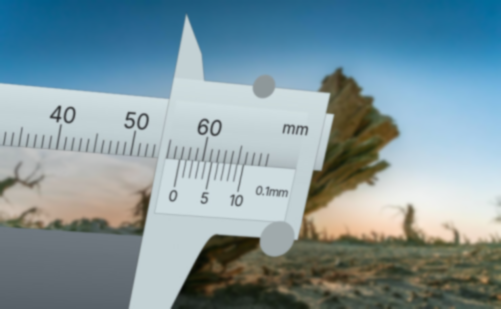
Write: 56.8 mm
